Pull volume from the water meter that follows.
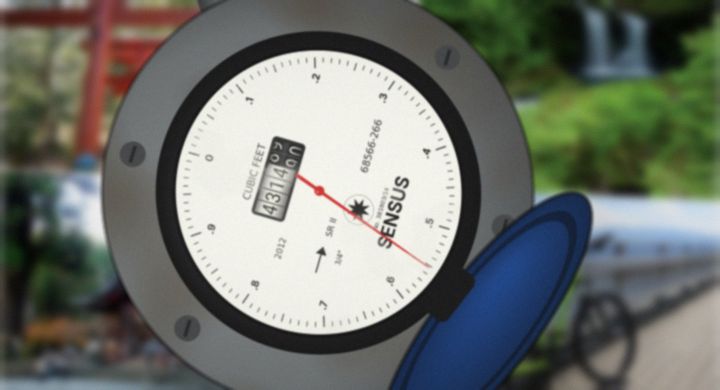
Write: 431489.55 ft³
